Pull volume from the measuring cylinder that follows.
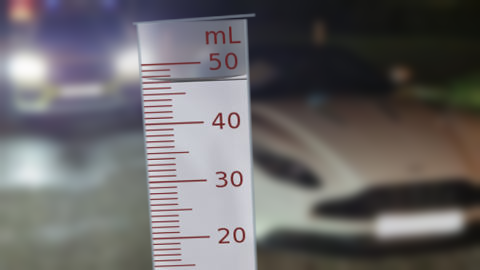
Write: 47 mL
